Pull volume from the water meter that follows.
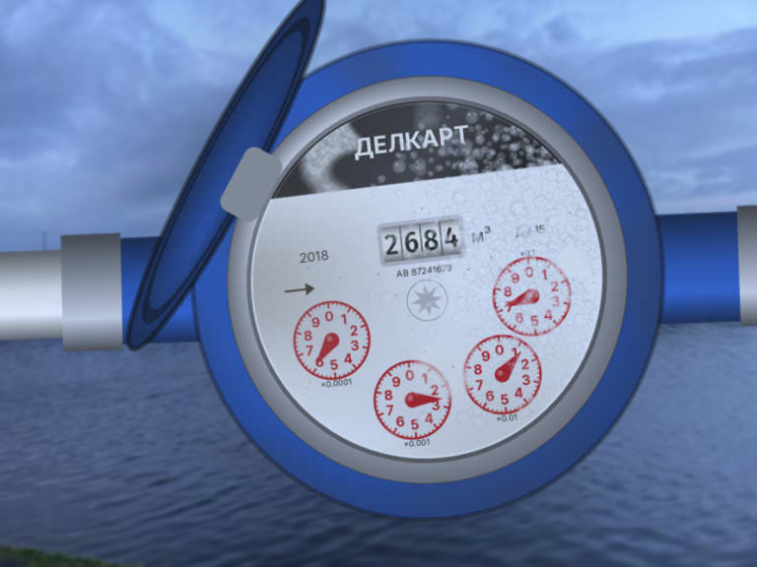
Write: 2684.7126 m³
